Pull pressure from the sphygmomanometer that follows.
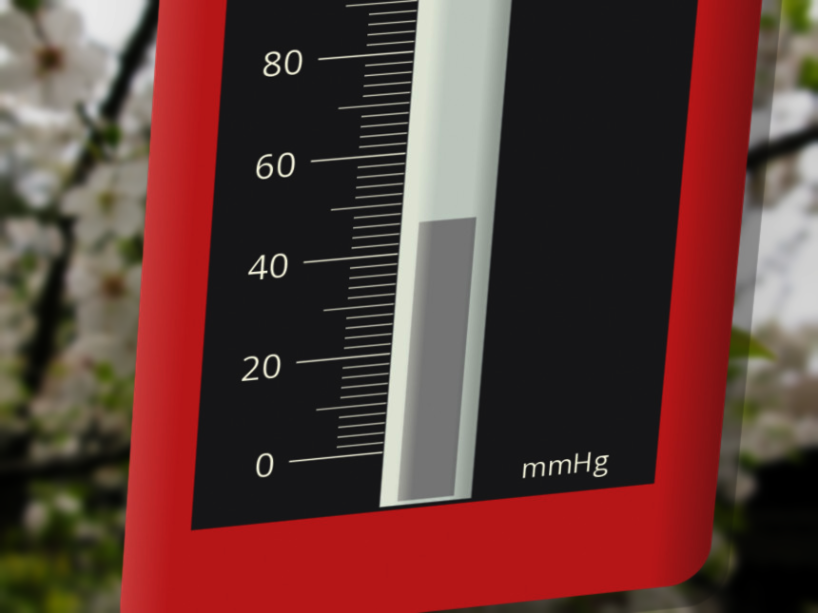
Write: 46 mmHg
